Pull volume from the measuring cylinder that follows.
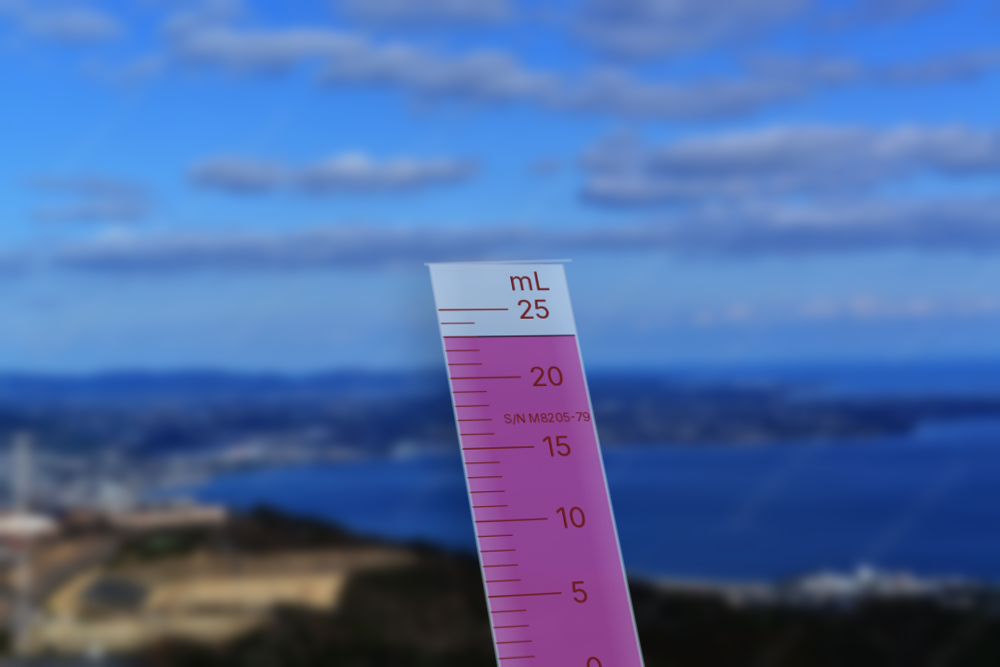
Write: 23 mL
